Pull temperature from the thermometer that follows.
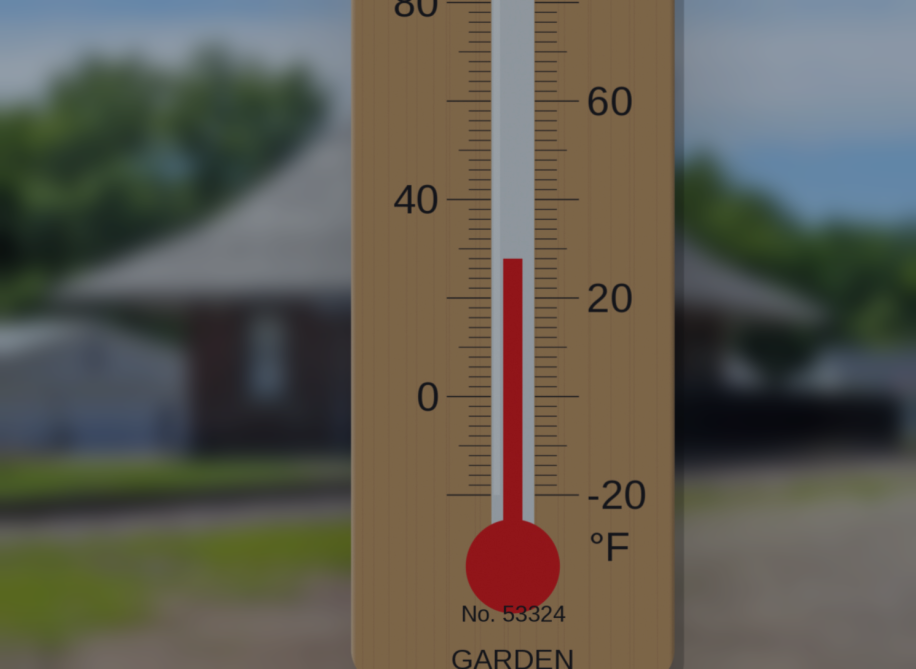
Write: 28 °F
